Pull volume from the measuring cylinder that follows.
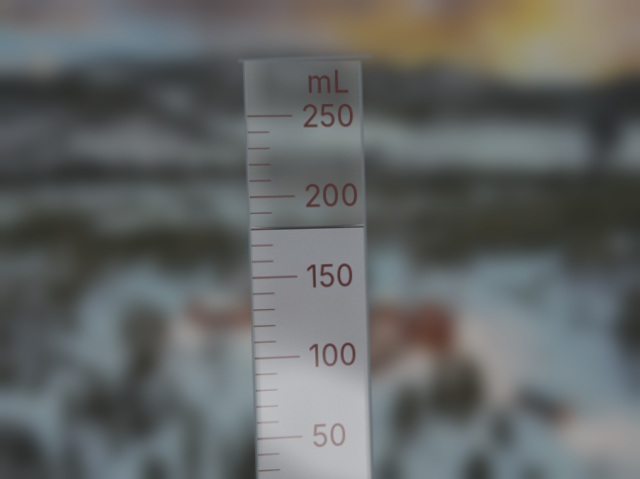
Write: 180 mL
